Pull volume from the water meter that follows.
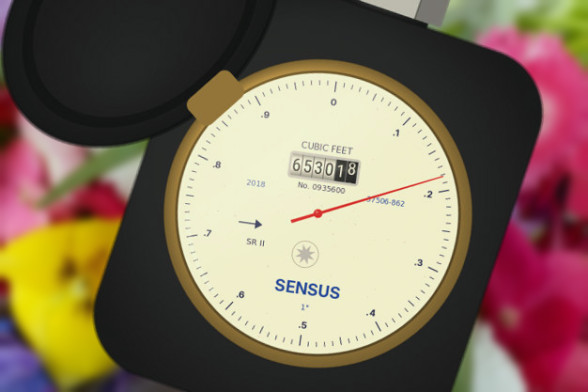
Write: 653018.18 ft³
